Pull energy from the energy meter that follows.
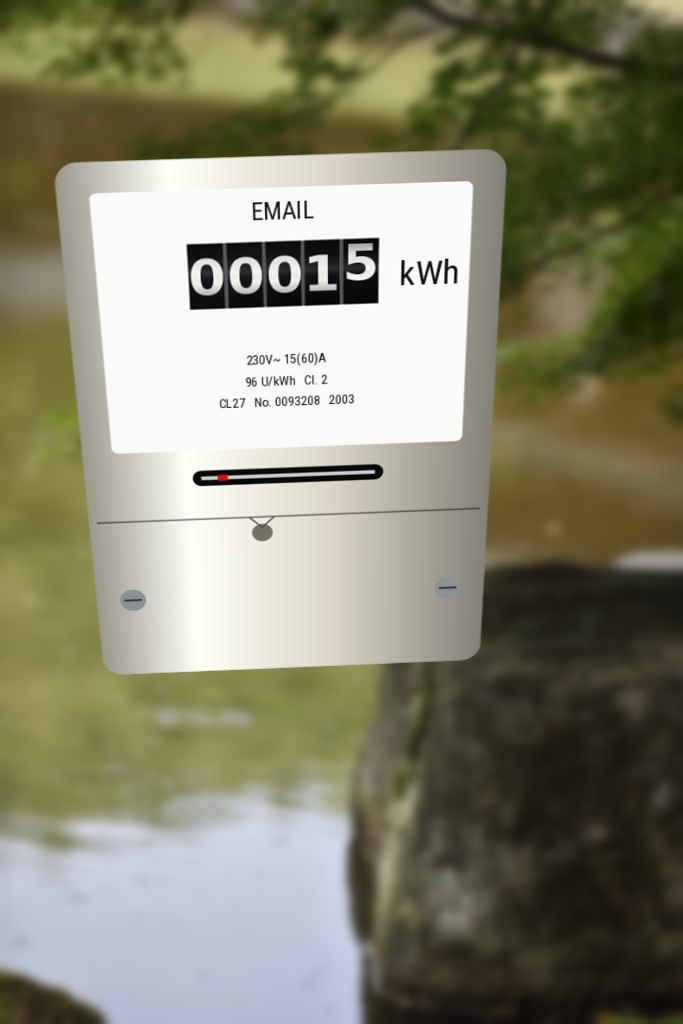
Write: 15 kWh
